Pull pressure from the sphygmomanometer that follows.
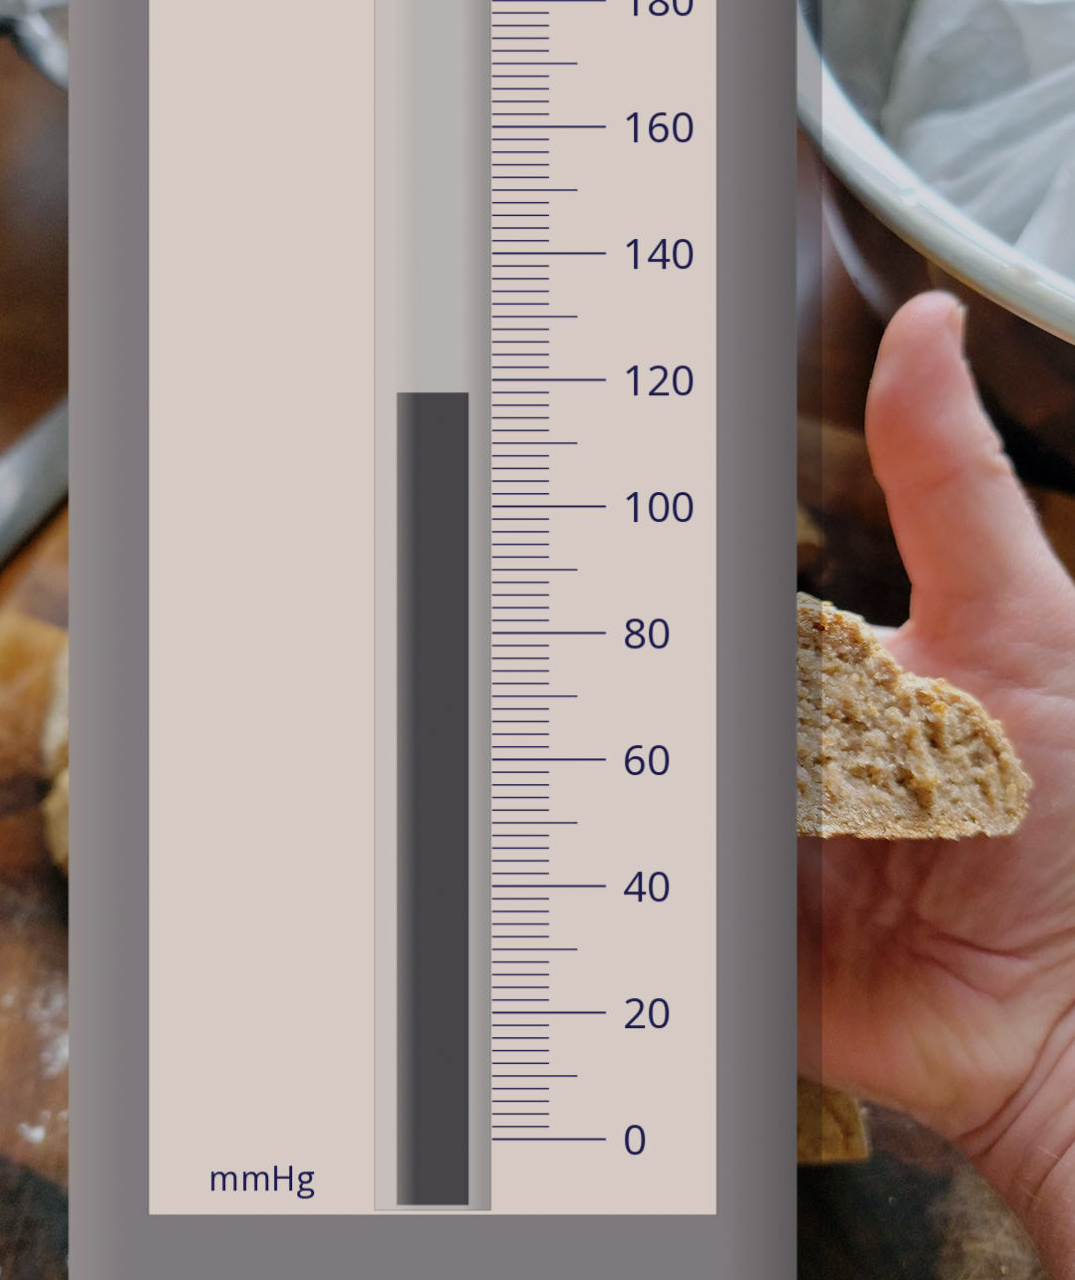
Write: 118 mmHg
